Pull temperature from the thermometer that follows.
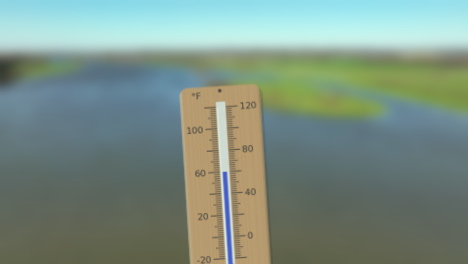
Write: 60 °F
